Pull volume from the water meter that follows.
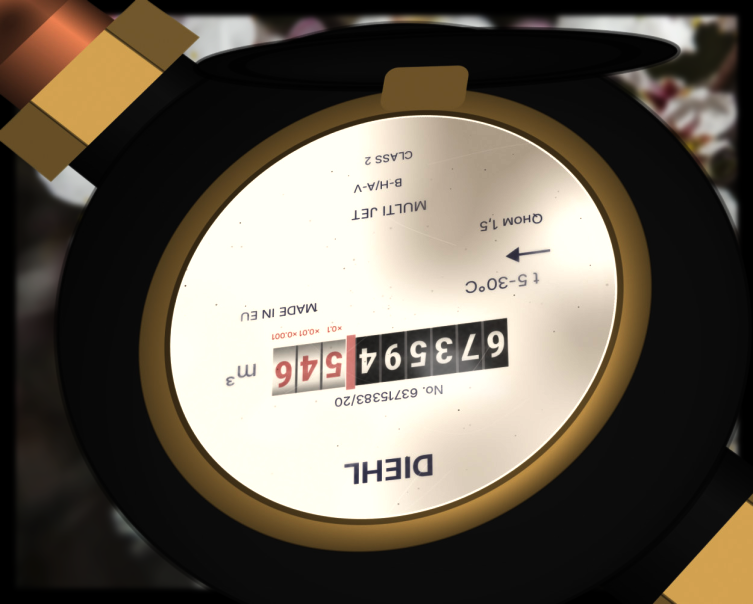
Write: 673594.546 m³
